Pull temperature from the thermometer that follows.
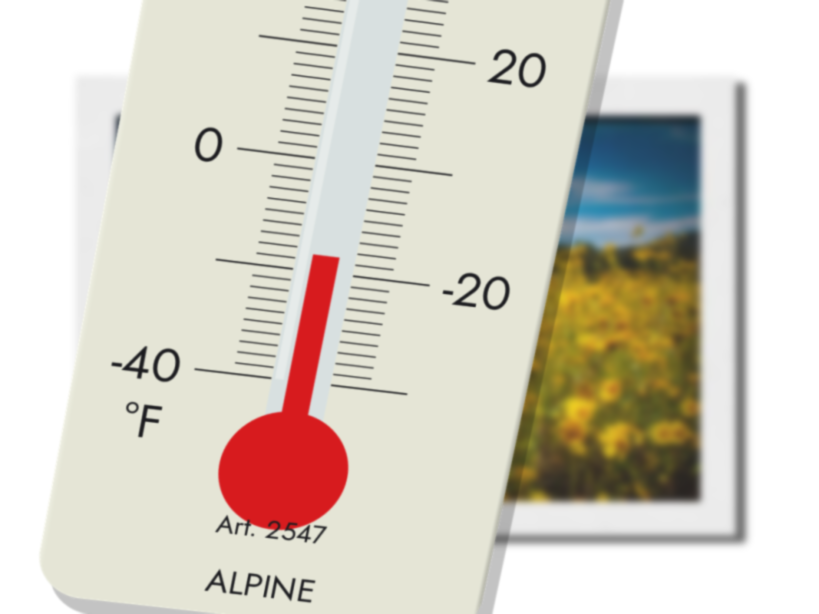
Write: -17 °F
